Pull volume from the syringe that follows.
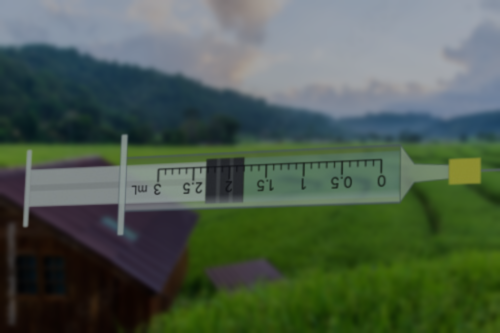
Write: 1.8 mL
